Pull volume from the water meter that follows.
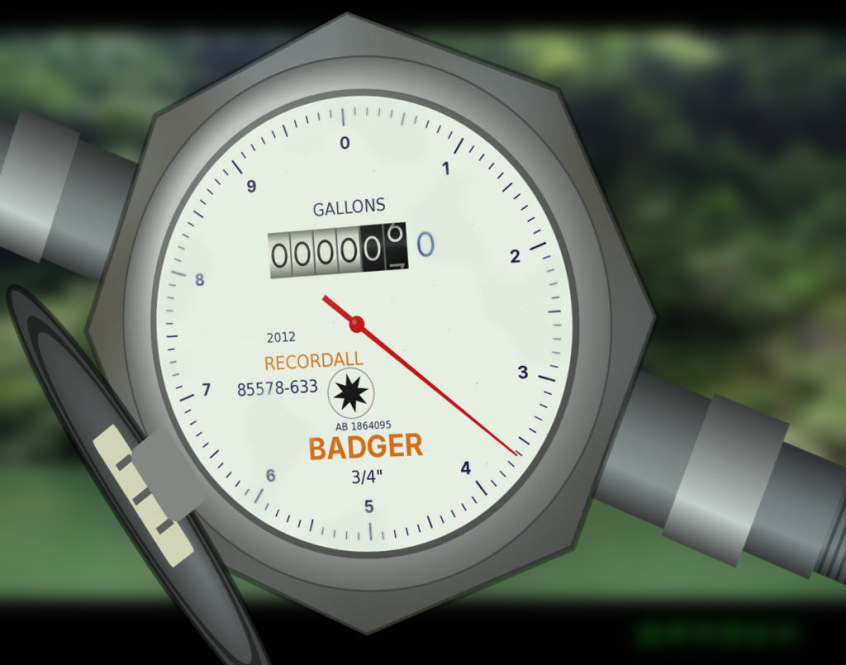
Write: 63.6 gal
